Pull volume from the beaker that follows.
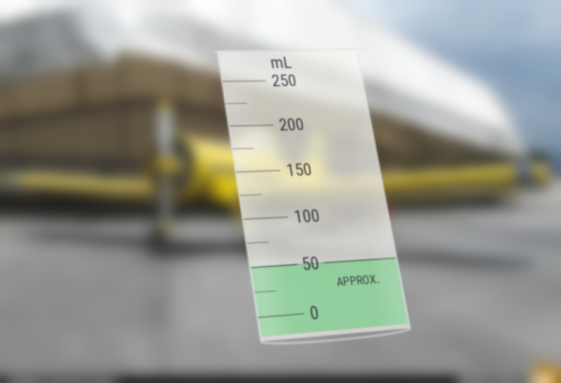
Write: 50 mL
